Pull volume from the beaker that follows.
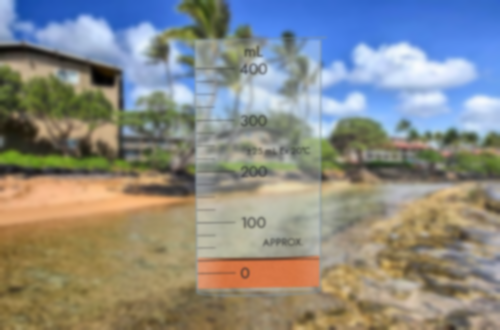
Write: 25 mL
